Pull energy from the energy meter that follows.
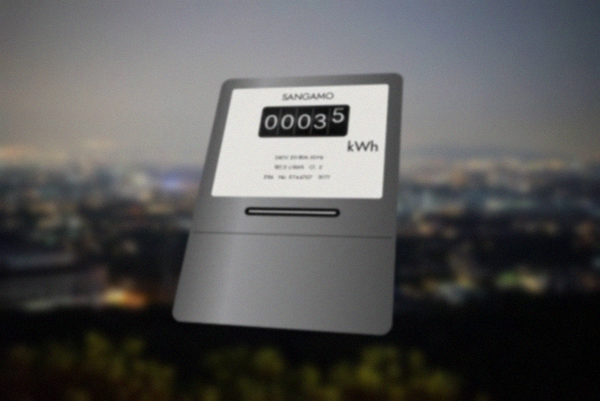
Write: 35 kWh
